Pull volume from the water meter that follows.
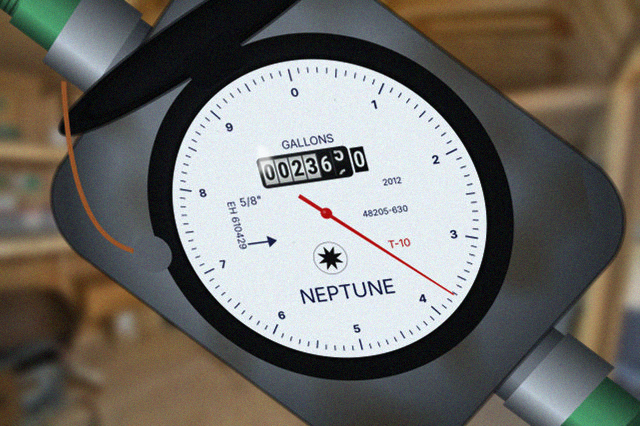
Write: 23653.7 gal
